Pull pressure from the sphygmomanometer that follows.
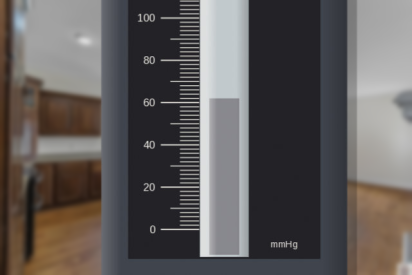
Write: 62 mmHg
